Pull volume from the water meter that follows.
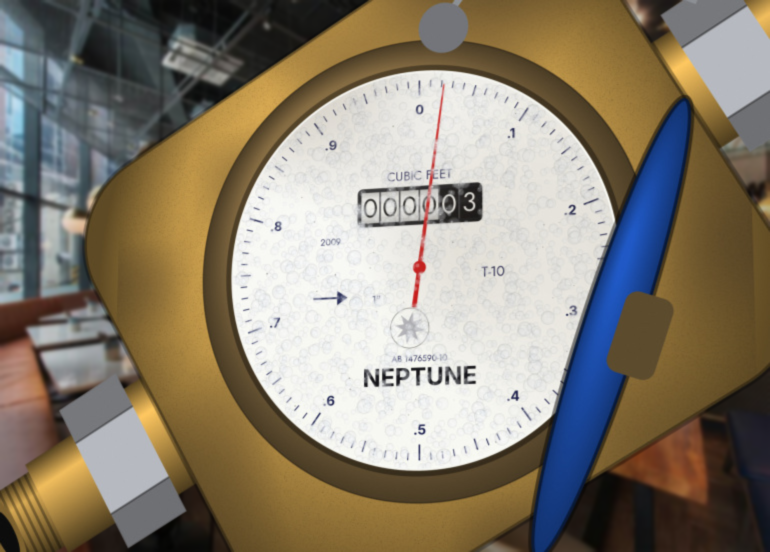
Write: 3.02 ft³
